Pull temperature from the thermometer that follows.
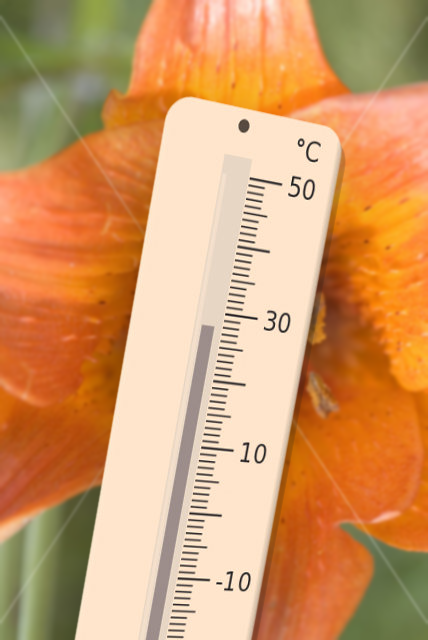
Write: 28 °C
